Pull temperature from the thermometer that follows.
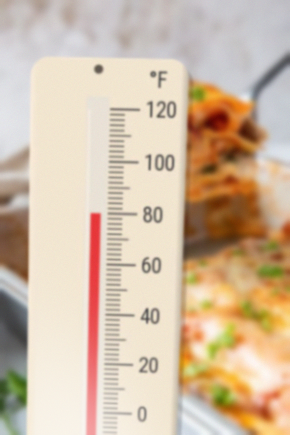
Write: 80 °F
